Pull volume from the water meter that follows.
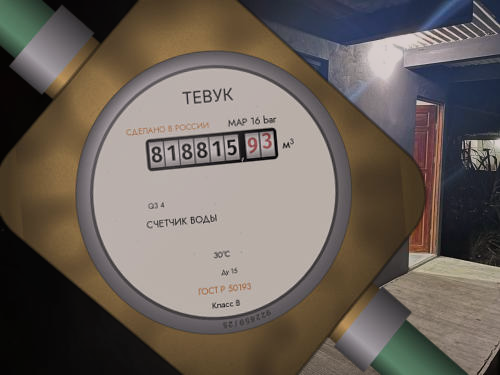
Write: 818815.93 m³
